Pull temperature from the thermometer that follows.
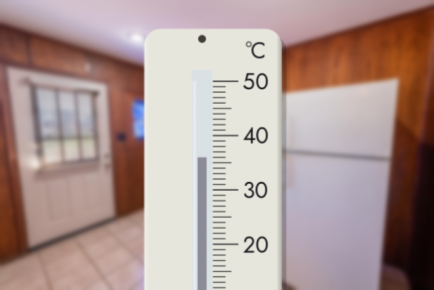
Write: 36 °C
